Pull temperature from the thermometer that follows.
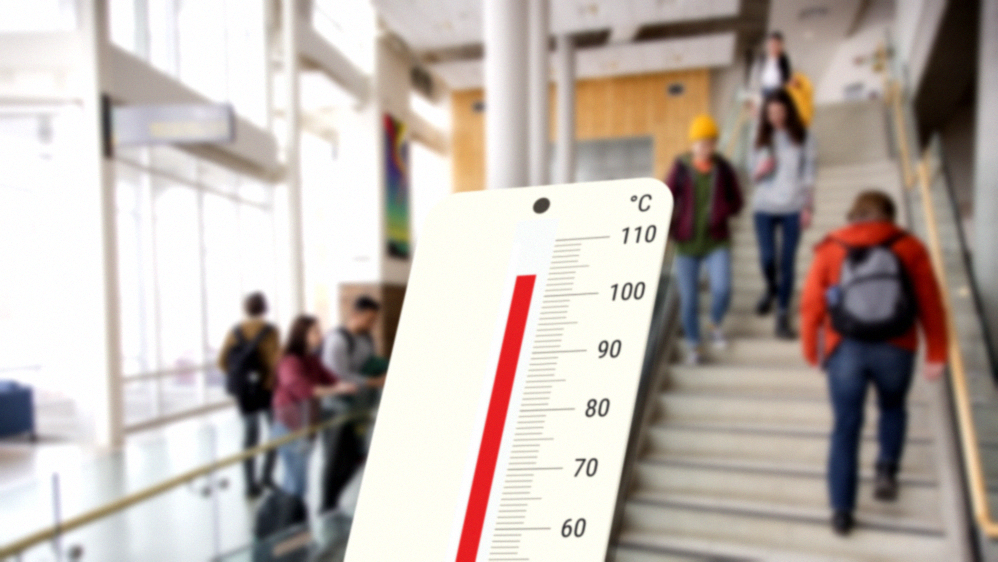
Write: 104 °C
